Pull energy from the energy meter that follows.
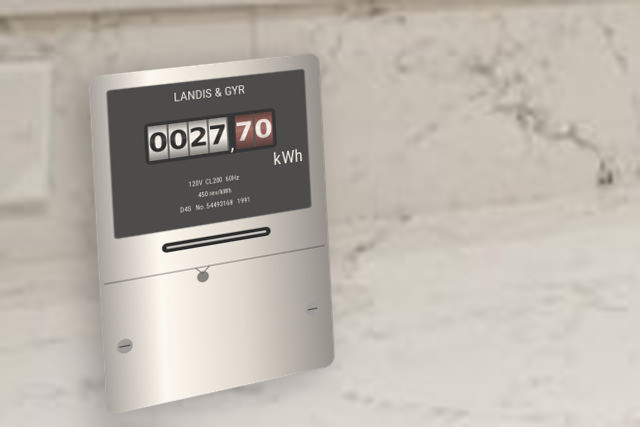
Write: 27.70 kWh
